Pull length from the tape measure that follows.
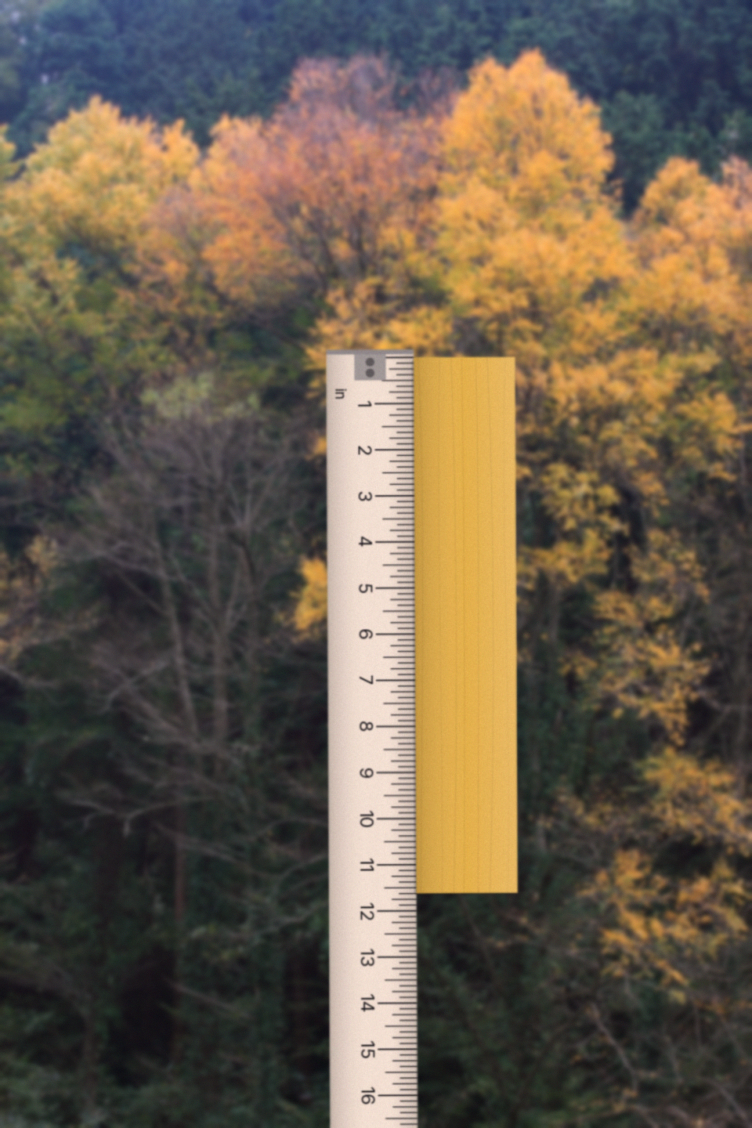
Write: 11.625 in
